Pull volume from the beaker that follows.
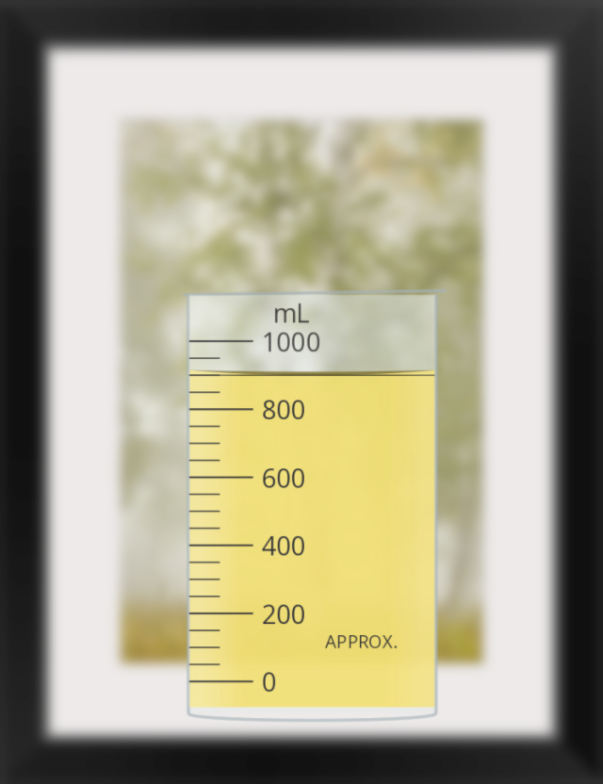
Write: 900 mL
